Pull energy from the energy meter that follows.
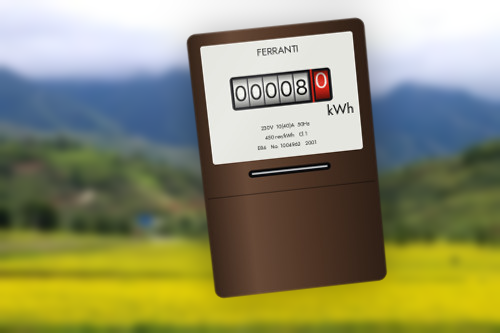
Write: 8.0 kWh
